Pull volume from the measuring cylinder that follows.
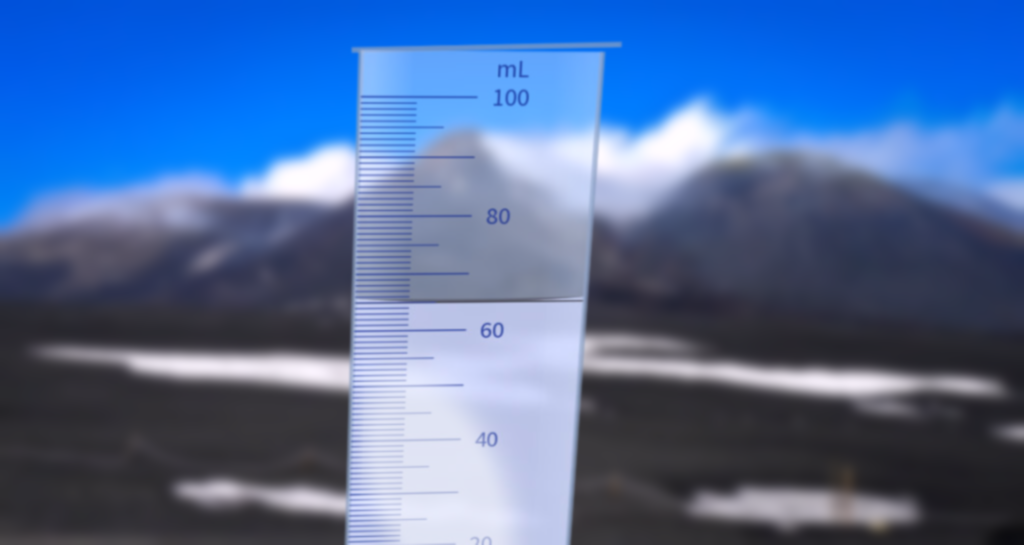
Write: 65 mL
